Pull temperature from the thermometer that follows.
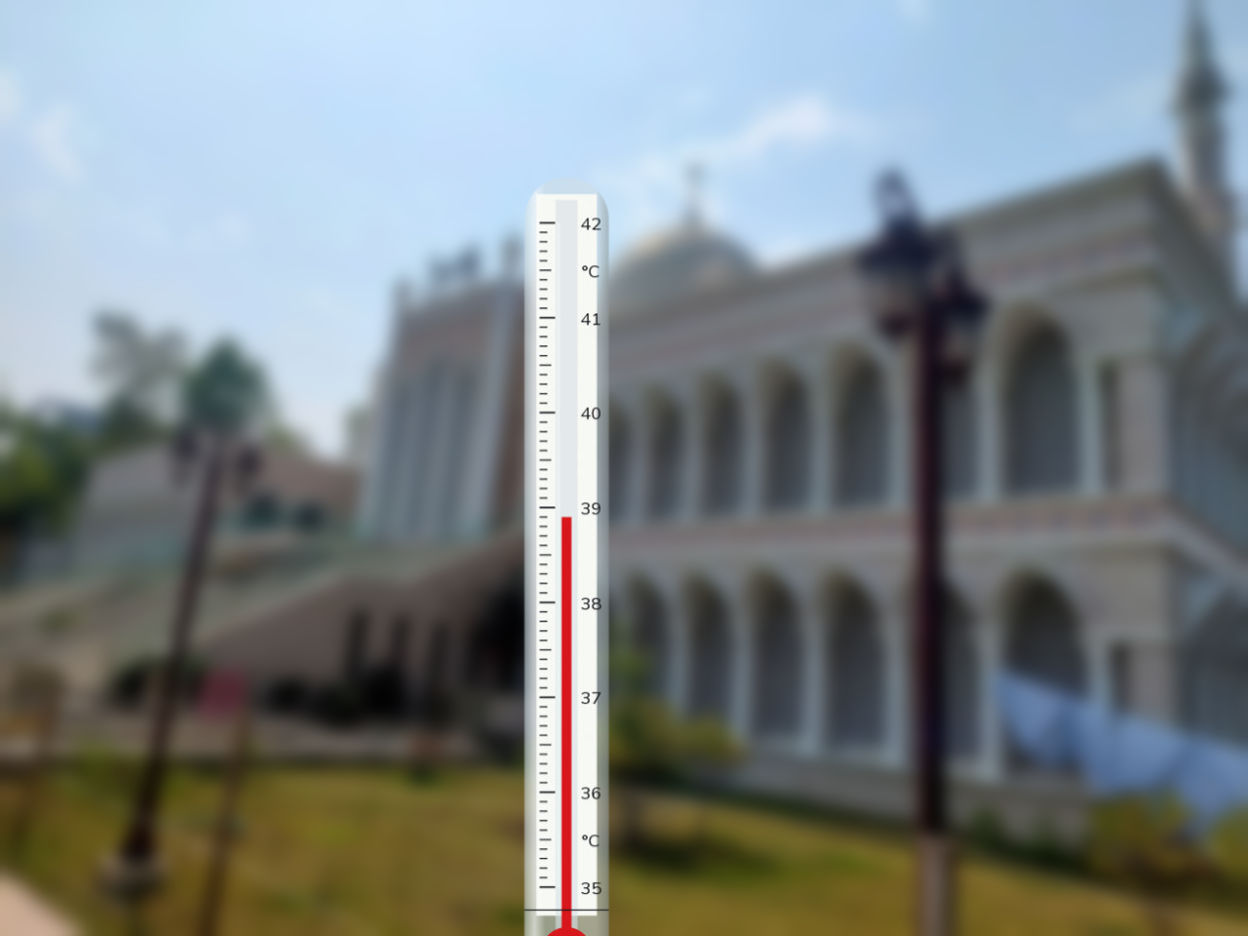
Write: 38.9 °C
